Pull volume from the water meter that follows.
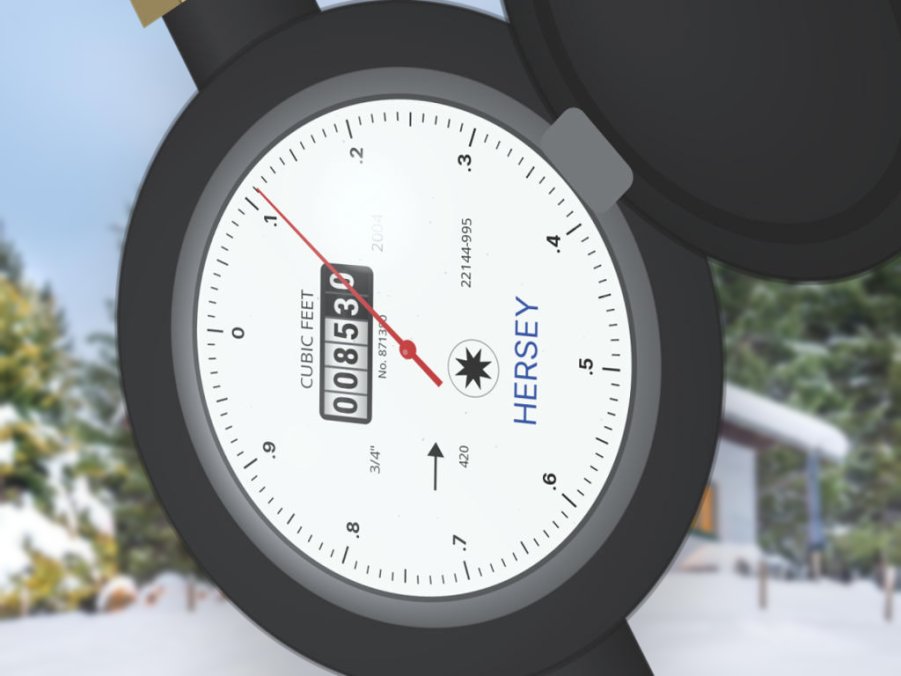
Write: 8530.11 ft³
